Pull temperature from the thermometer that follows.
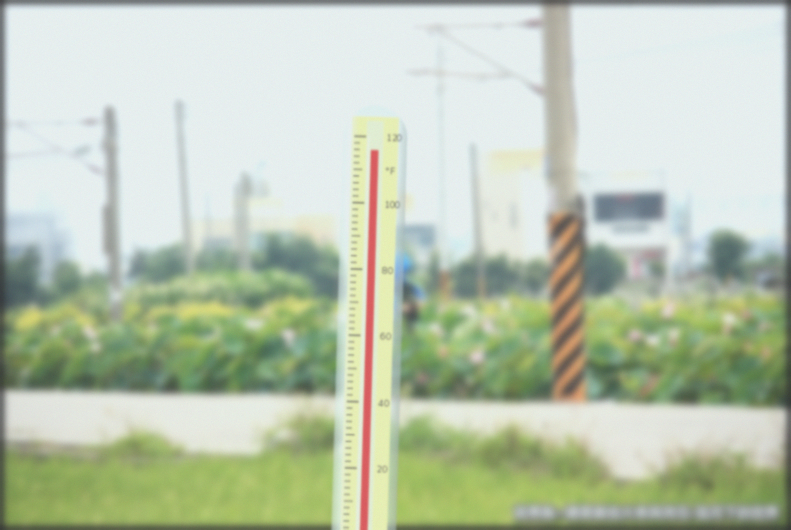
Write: 116 °F
